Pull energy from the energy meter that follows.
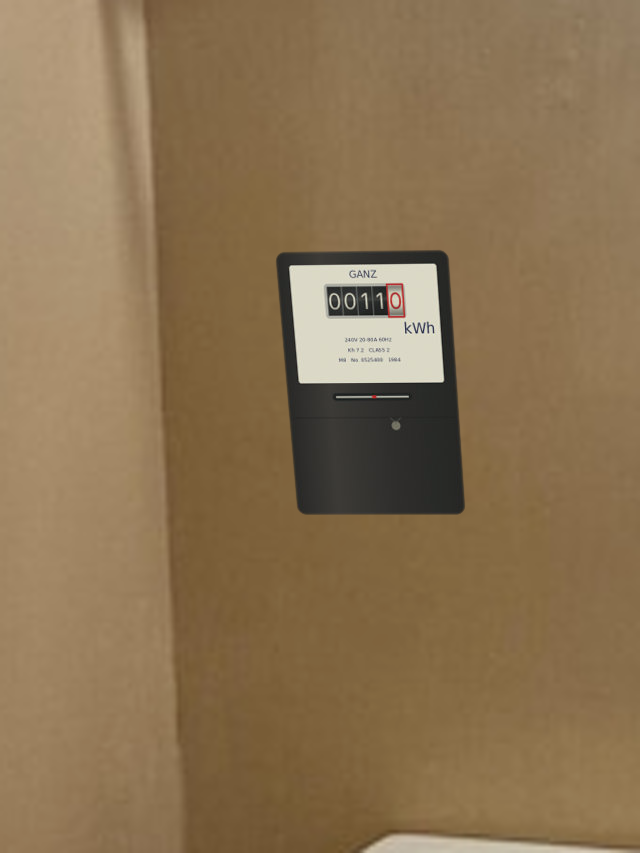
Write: 11.0 kWh
